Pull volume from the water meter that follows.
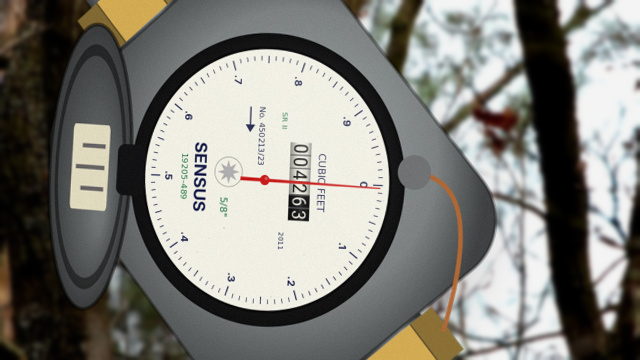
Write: 4263.00 ft³
